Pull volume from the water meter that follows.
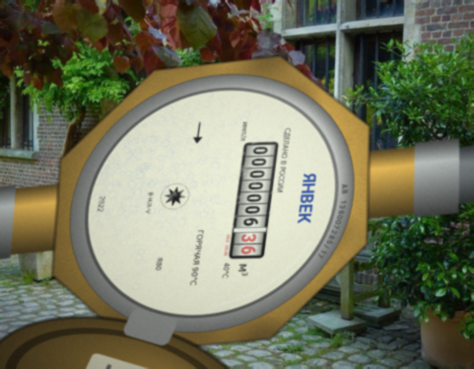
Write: 6.36 m³
